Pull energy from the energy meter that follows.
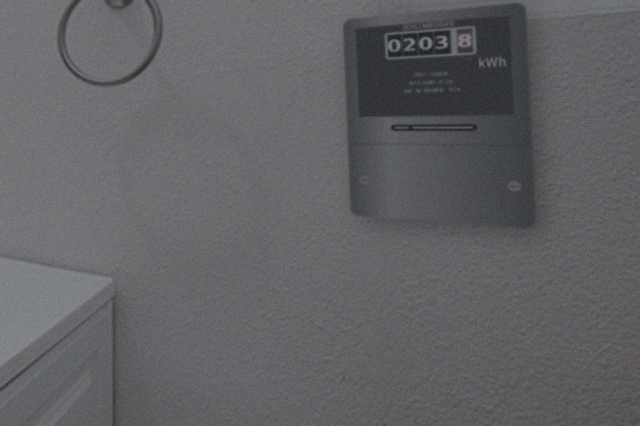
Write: 203.8 kWh
